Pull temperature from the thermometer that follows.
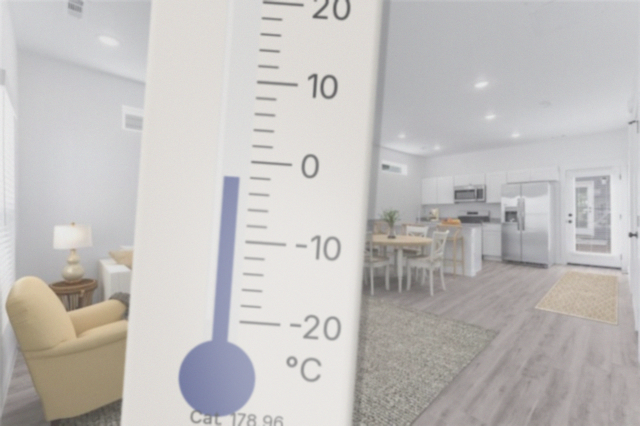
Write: -2 °C
